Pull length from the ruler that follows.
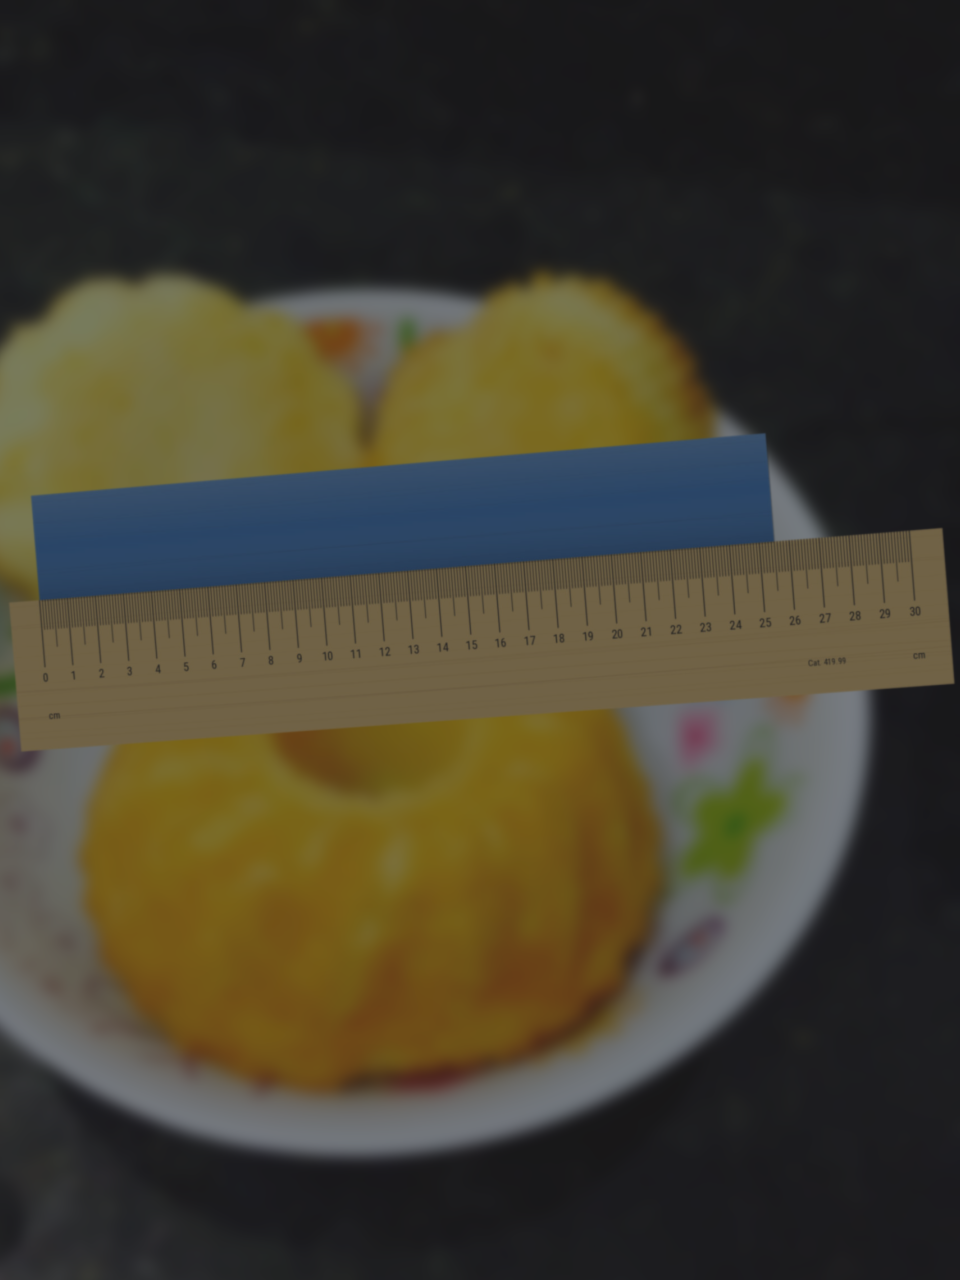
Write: 25.5 cm
